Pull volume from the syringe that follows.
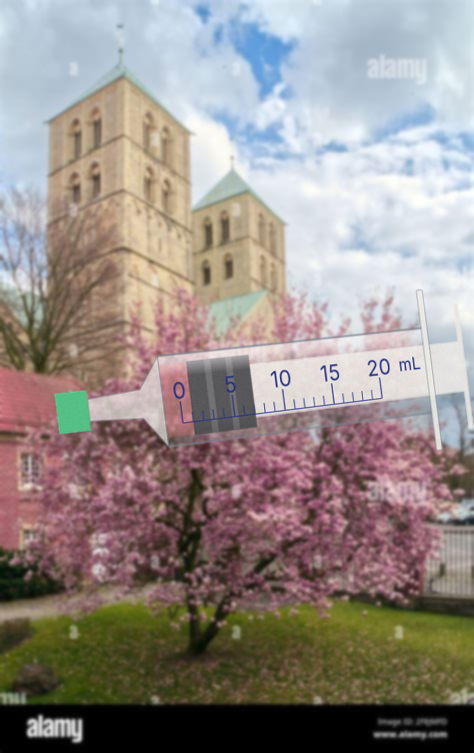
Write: 1 mL
